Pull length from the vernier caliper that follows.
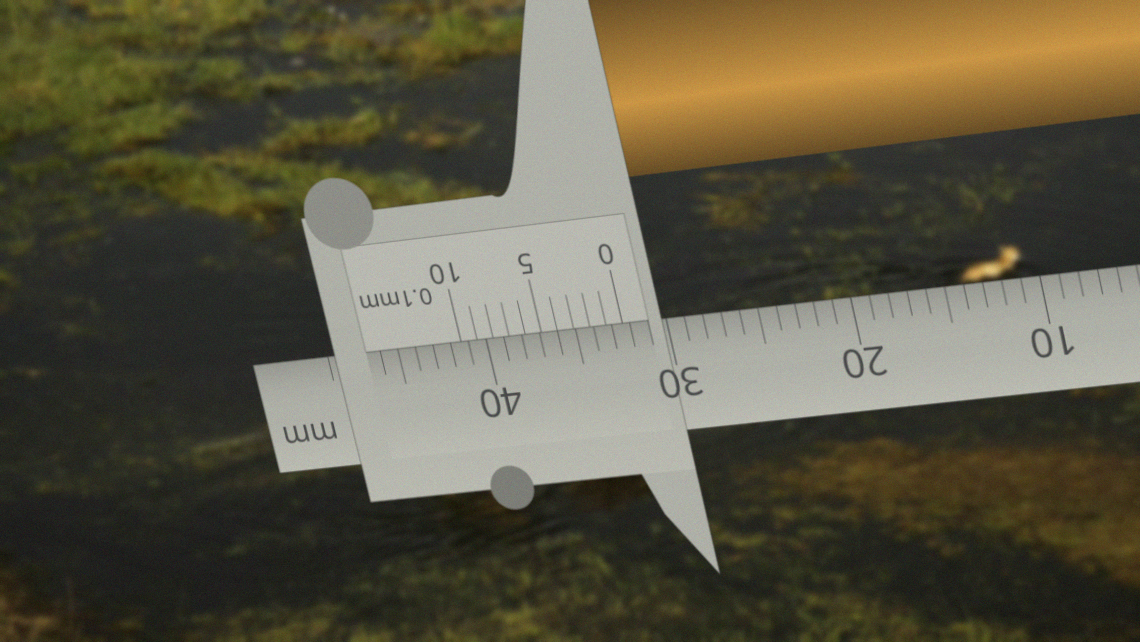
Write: 32.4 mm
